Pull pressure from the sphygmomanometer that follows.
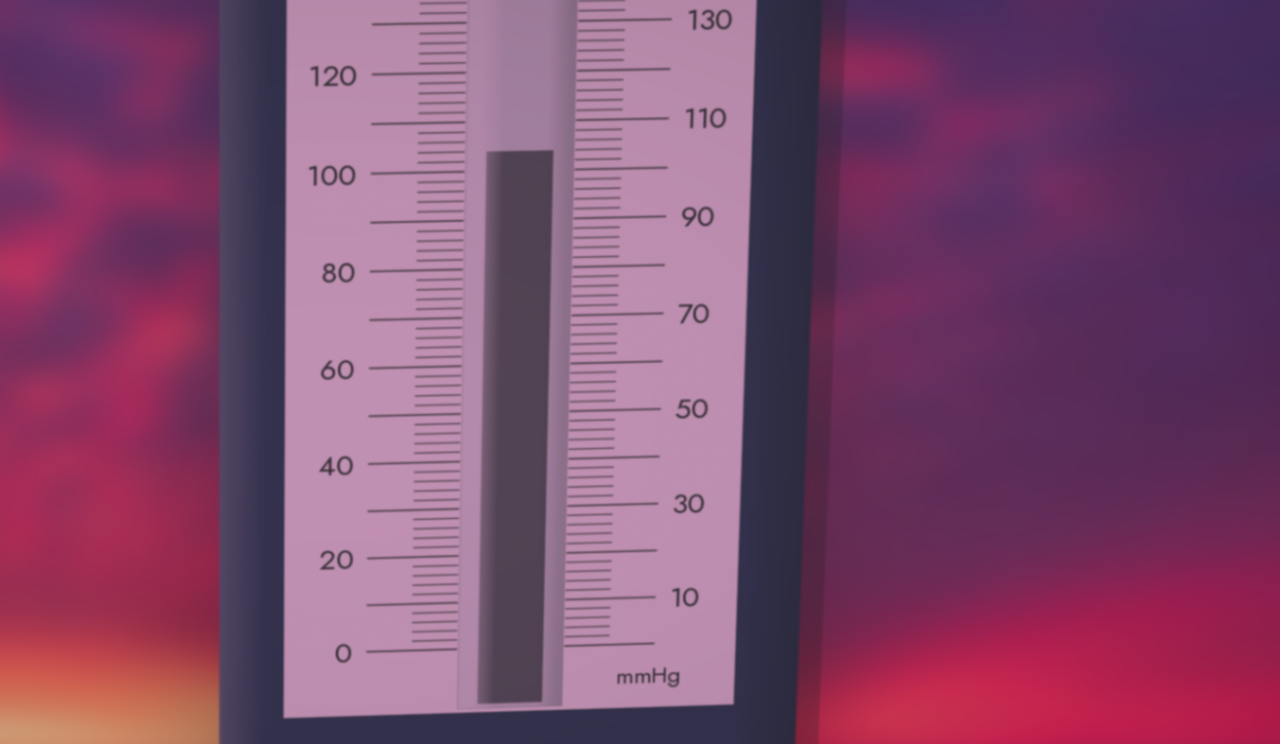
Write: 104 mmHg
